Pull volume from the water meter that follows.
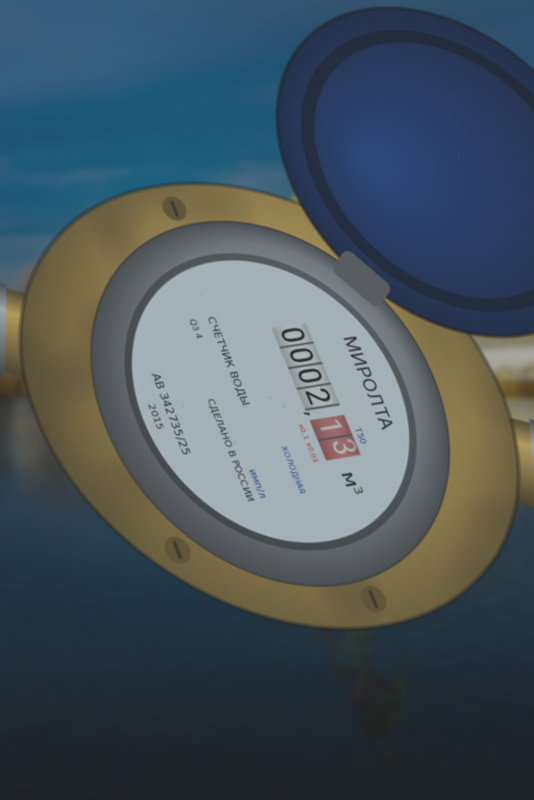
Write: 2.13 m³
